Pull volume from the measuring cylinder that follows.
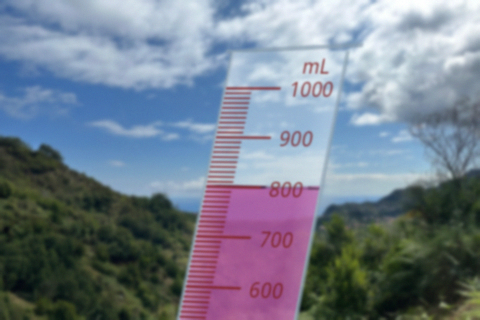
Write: 800 mL
